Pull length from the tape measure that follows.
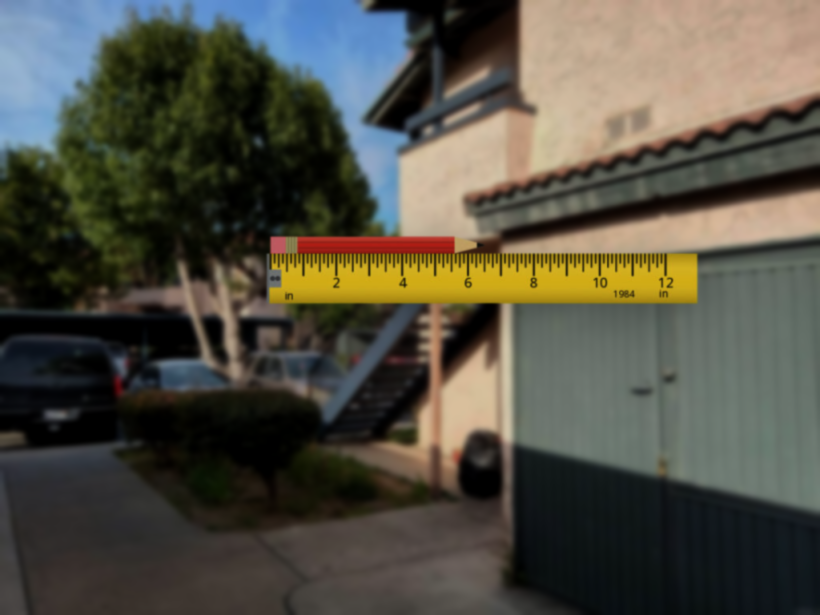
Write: 6.5 in
